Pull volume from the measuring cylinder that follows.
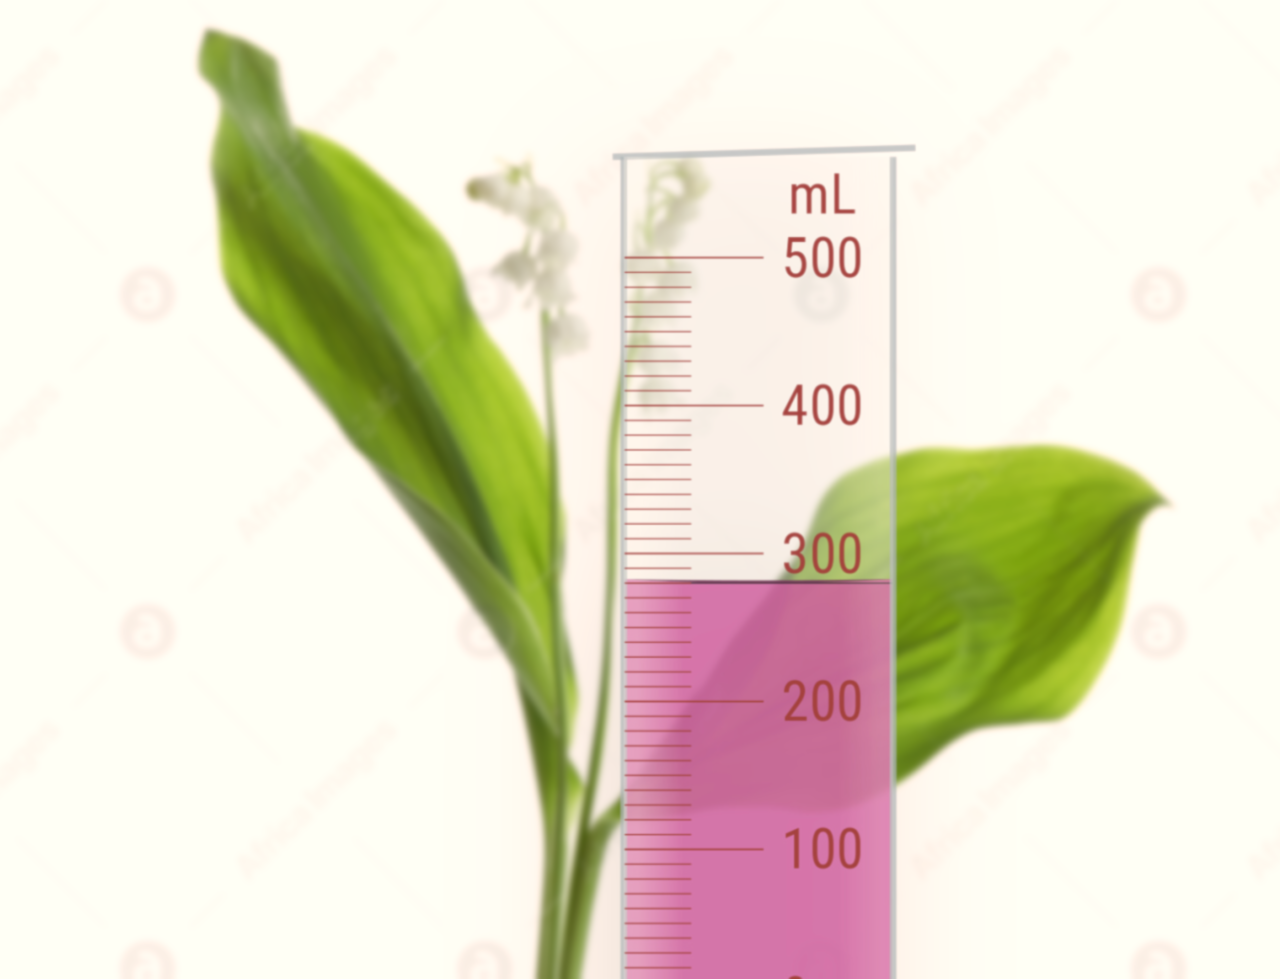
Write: 280 mL
